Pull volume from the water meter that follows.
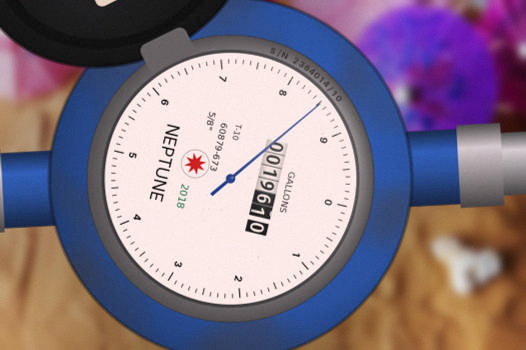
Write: 19608.5 gal
